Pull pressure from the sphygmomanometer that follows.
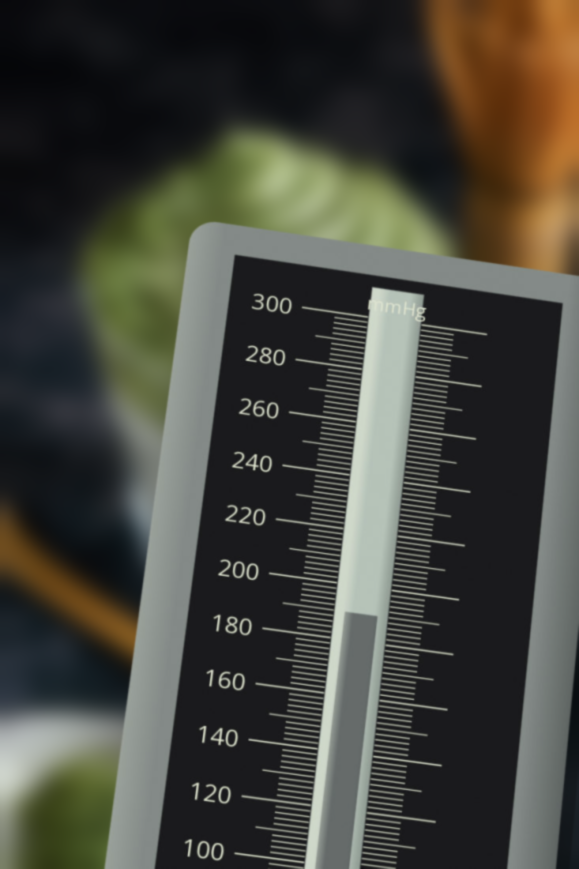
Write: 190 mmHg
